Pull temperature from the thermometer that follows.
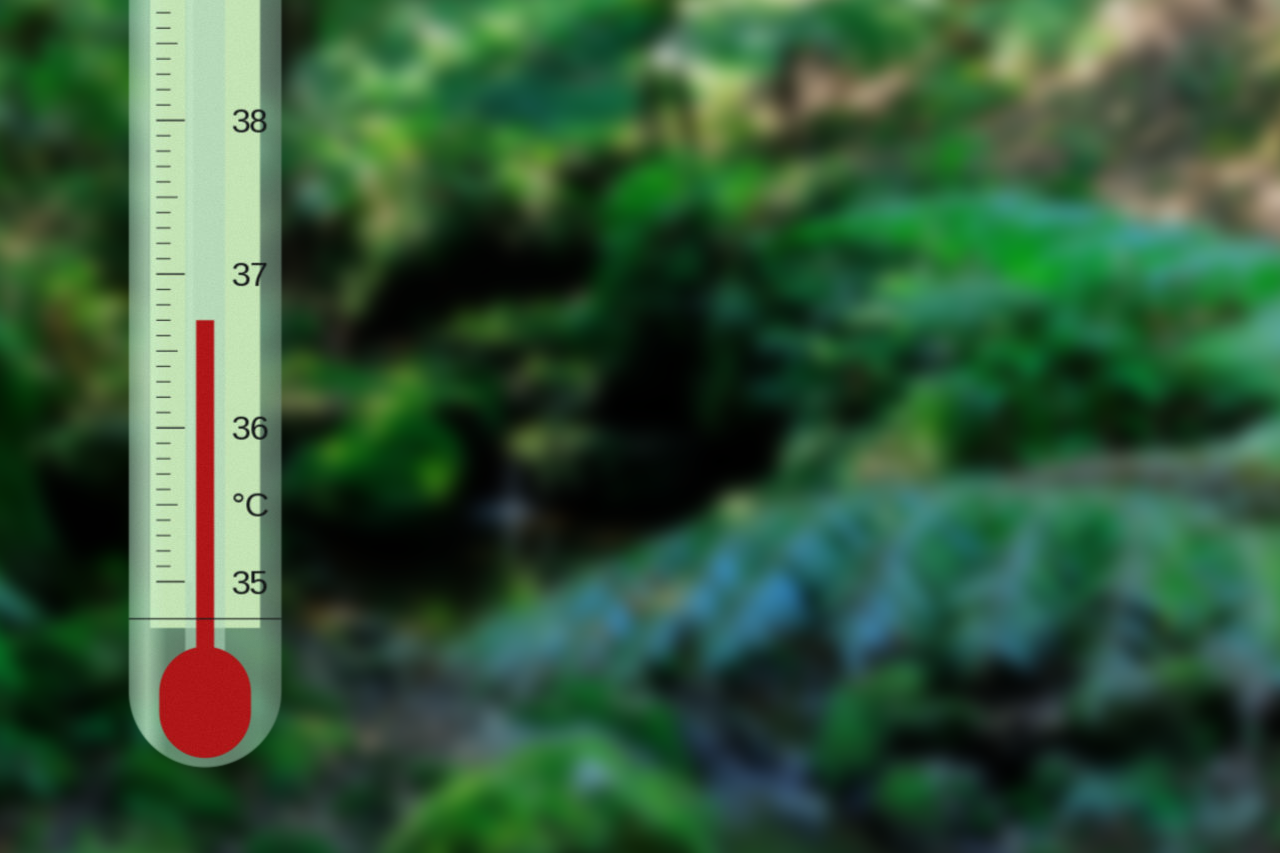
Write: 36.7 °C
